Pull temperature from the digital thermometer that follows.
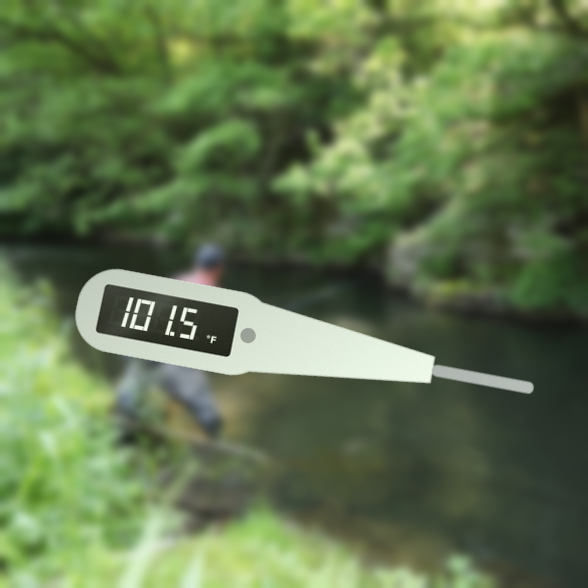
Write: 101.5 °F
